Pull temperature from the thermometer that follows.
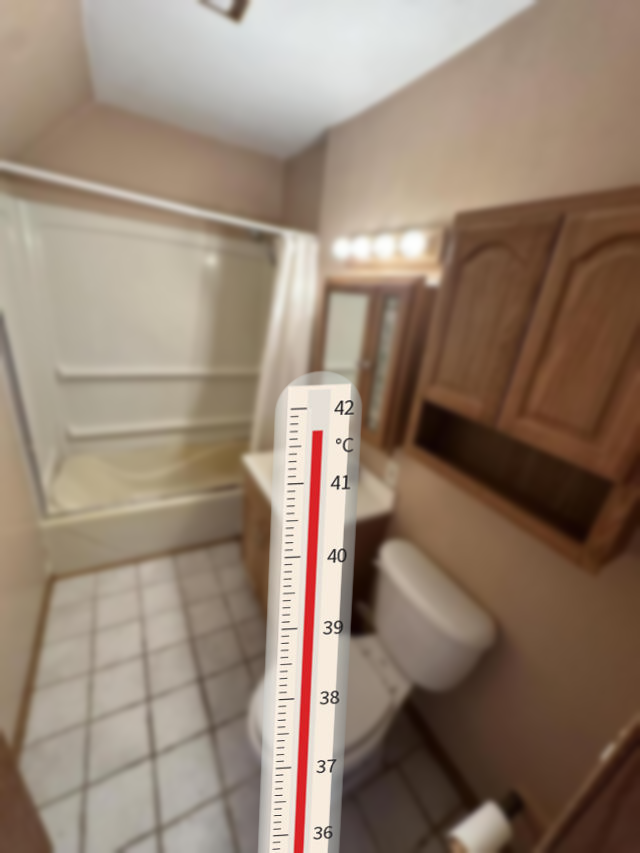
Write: 41.7 °C
